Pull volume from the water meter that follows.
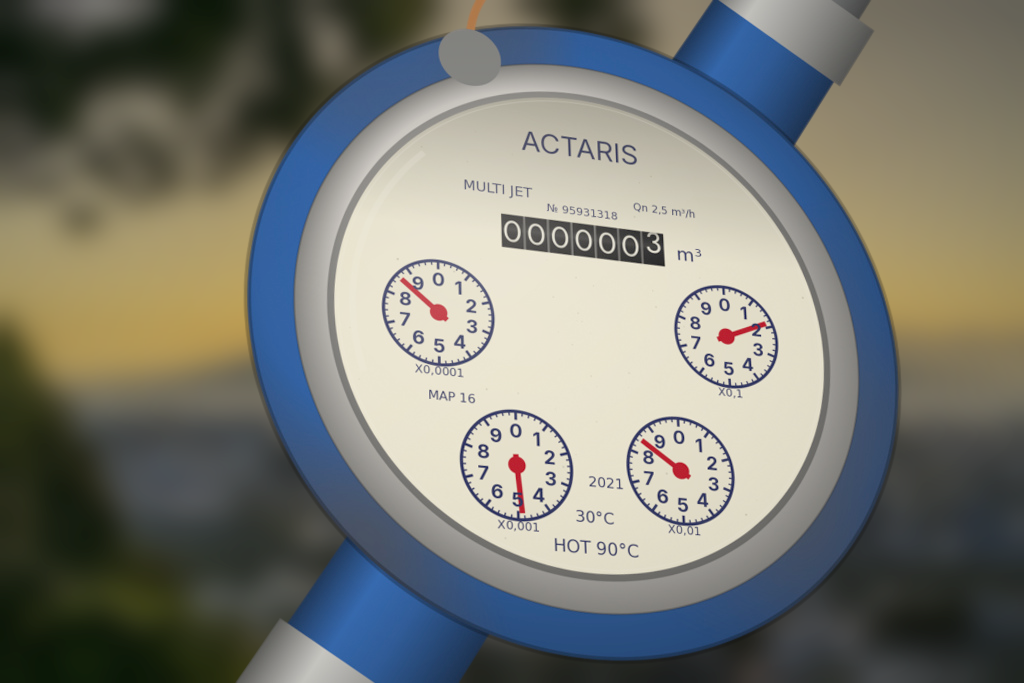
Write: 3.1848 m³
